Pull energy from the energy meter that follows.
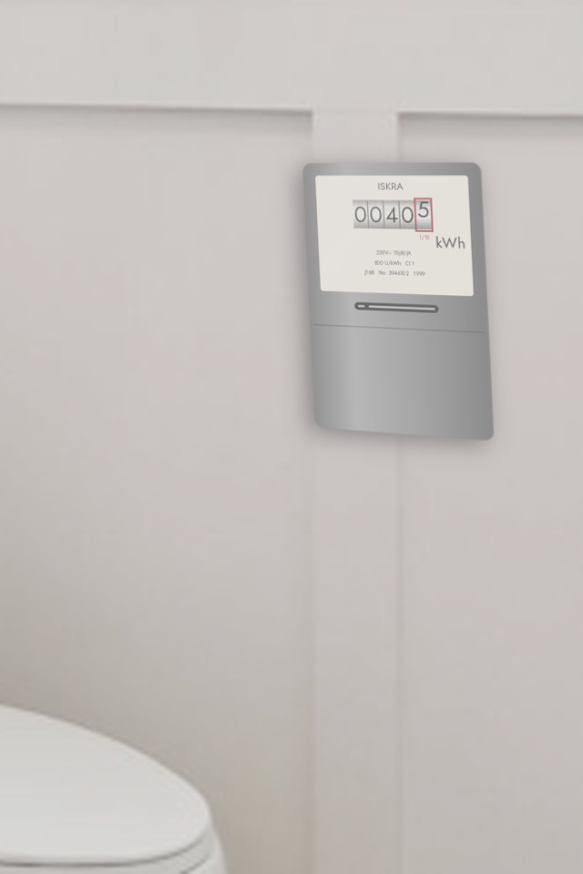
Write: 40.5 kWh
